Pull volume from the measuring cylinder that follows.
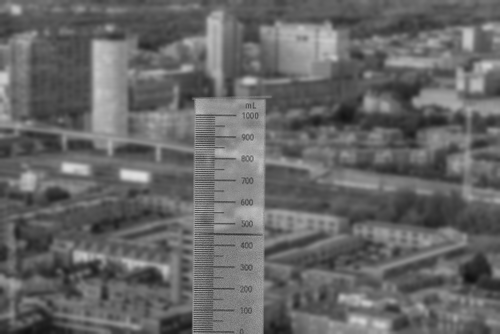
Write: 450 mL
